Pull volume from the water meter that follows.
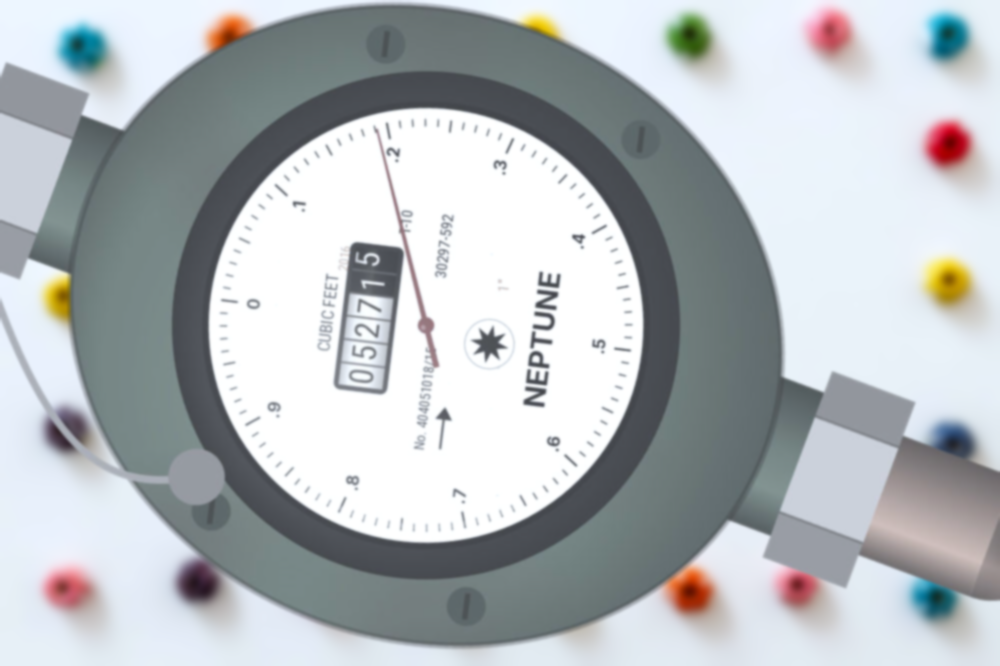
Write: 52715.19 ft³
